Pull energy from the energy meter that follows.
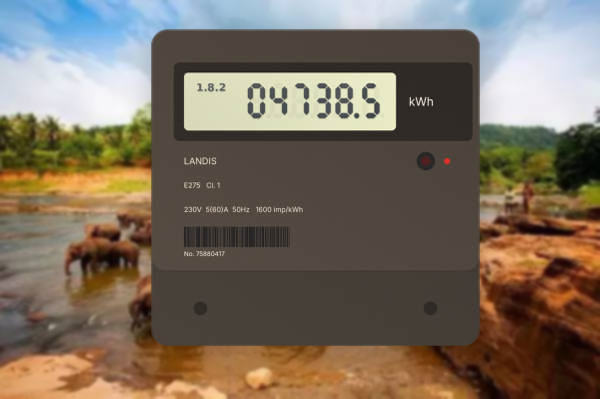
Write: 4738.5 kWh
